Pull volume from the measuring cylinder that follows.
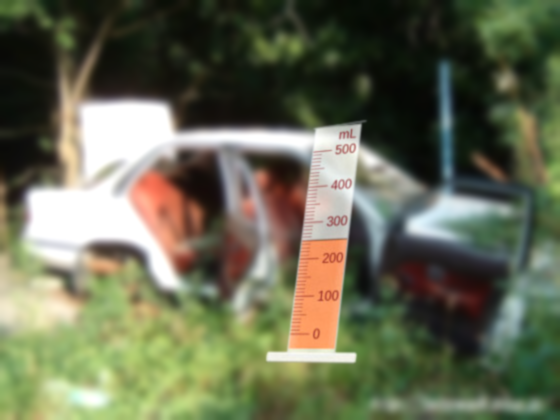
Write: 250 mL
